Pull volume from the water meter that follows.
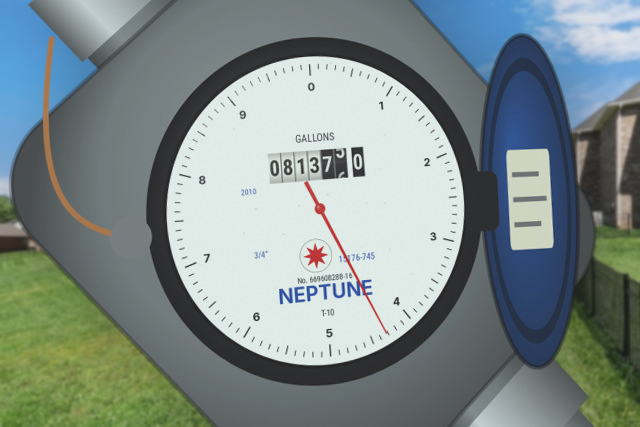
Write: 813754.3 gal
